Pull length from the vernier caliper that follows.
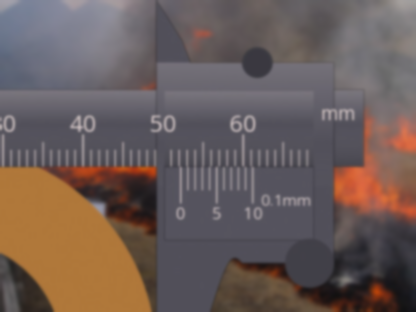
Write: 52.2 mm
